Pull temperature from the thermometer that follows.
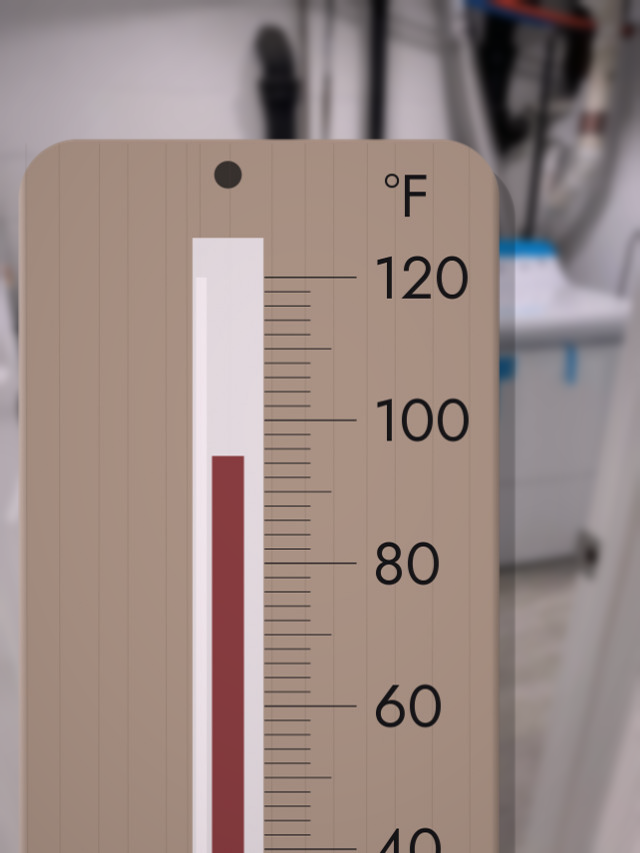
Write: 95 °F
